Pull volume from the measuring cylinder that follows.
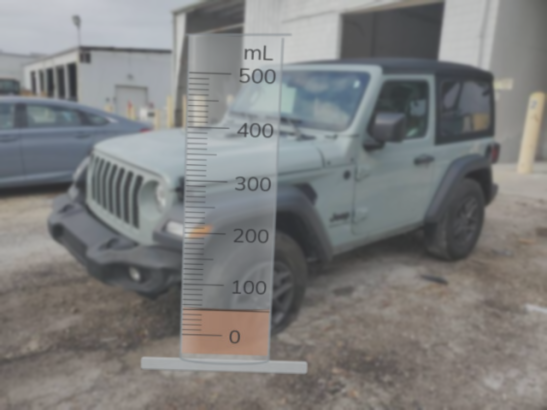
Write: 50 mL
